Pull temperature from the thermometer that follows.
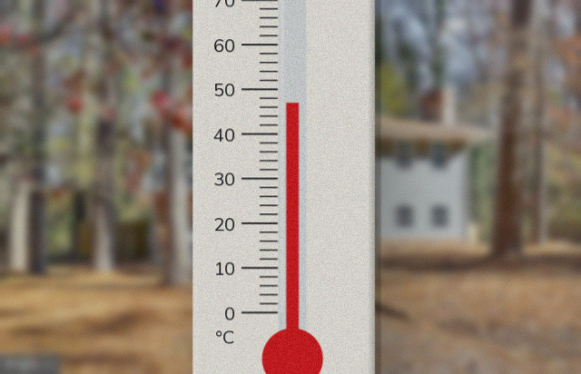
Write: 47 °C
